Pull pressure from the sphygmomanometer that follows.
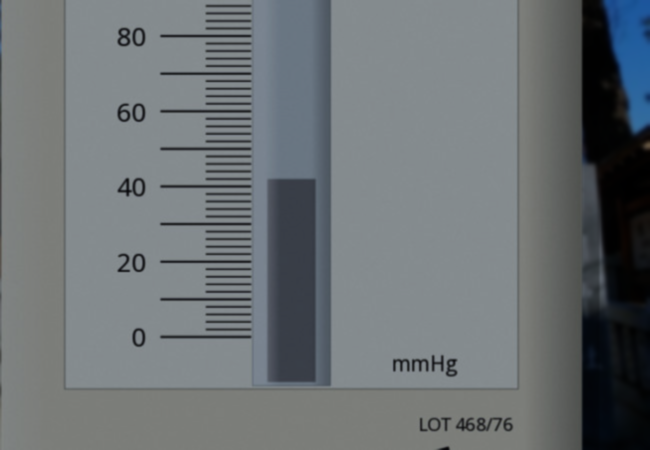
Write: 42 mmHg
